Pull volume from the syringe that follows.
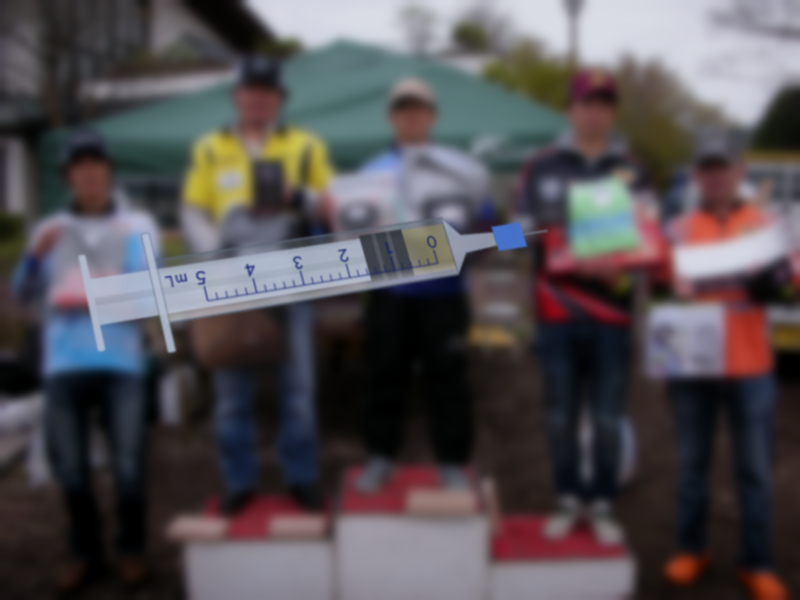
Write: 0.6 mL
